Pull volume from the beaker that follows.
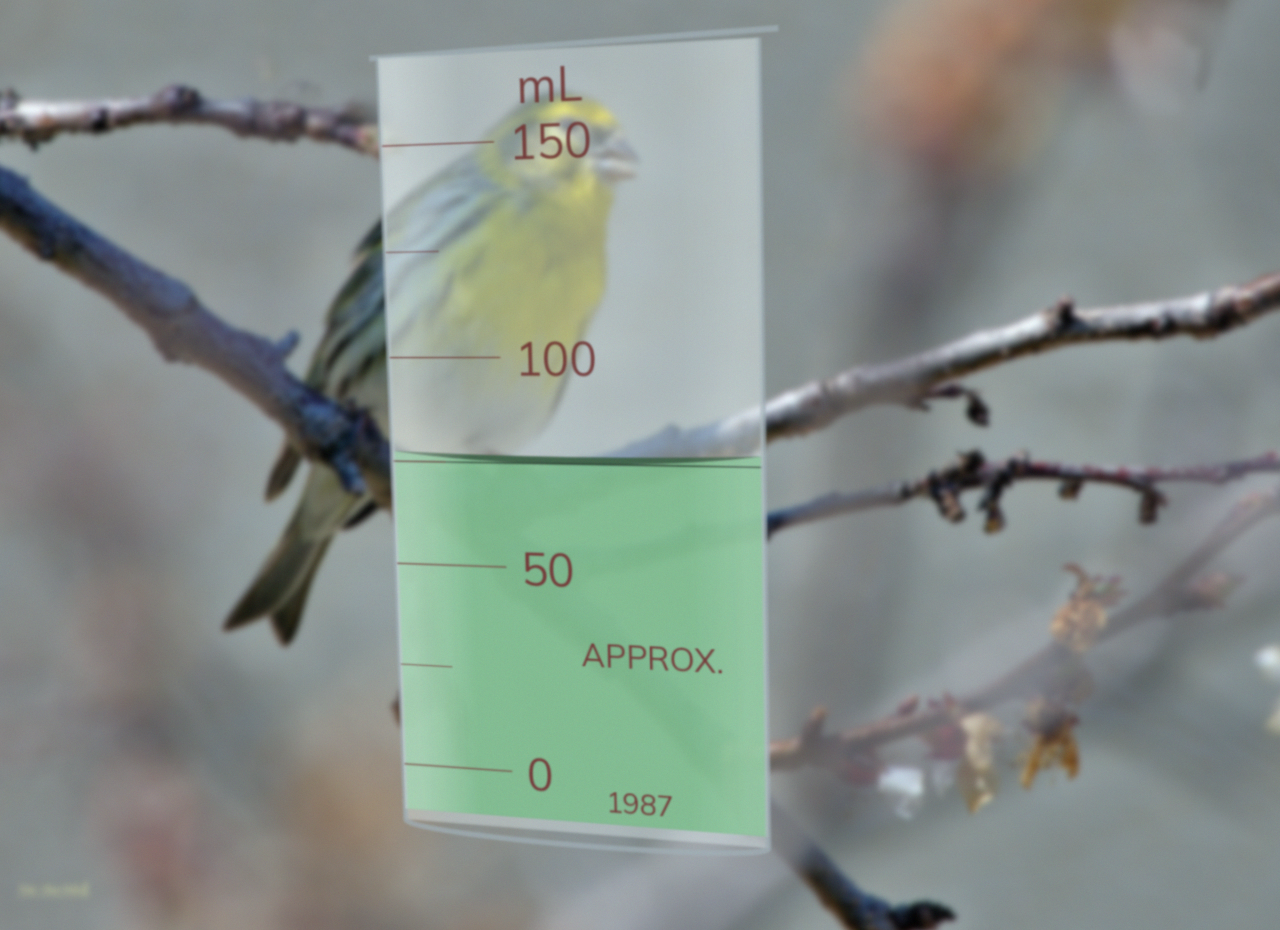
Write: 75 mL
